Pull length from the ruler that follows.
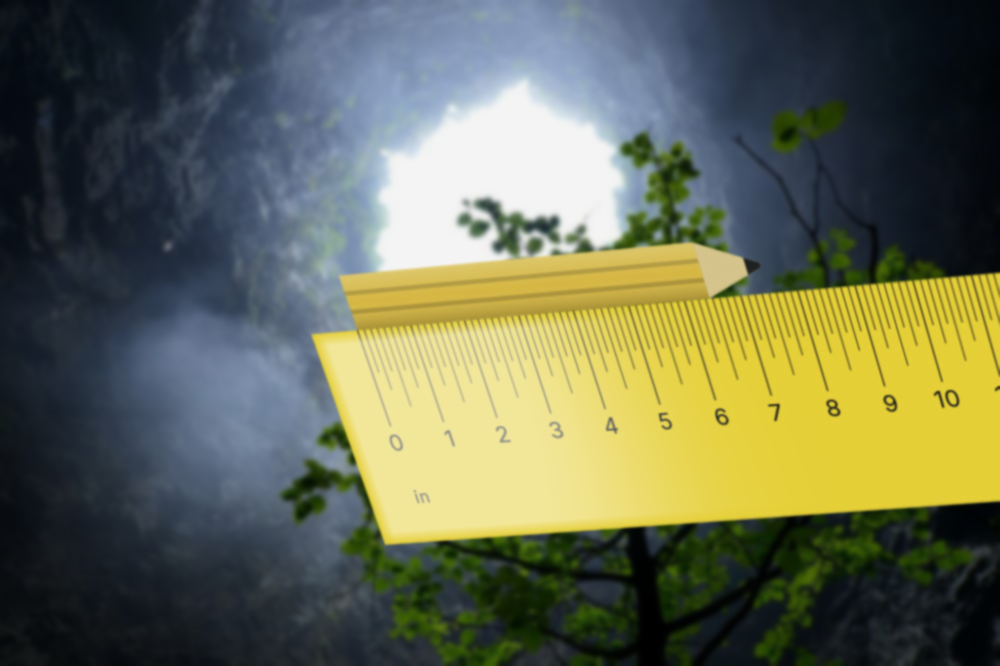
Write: 7.5 in
